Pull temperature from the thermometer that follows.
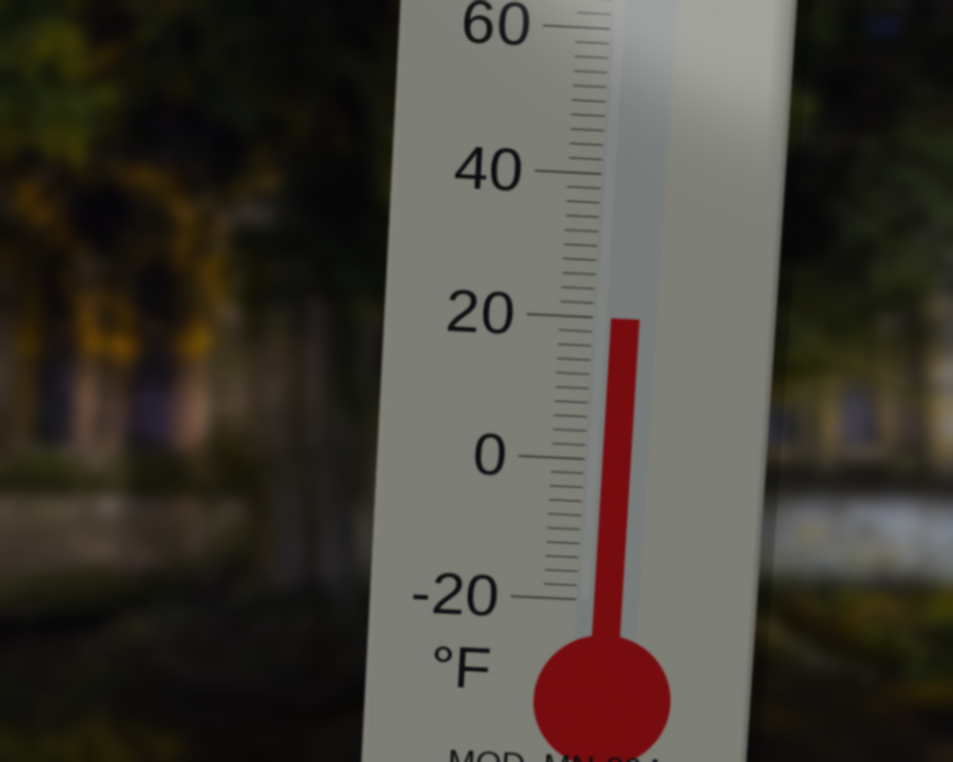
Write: 20 °F
